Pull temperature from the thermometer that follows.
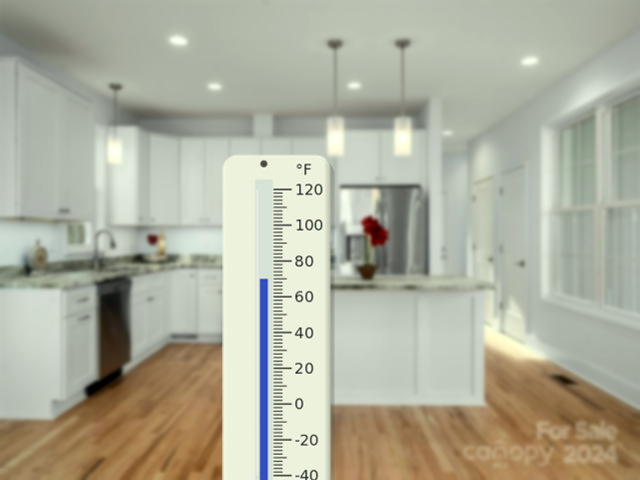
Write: 70 °F
